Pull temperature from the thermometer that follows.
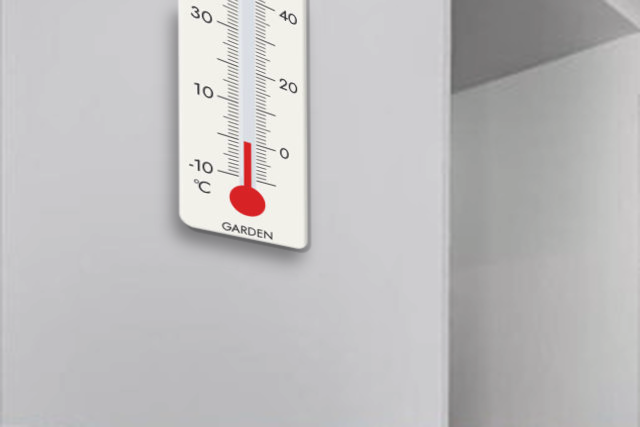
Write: 0 °C
